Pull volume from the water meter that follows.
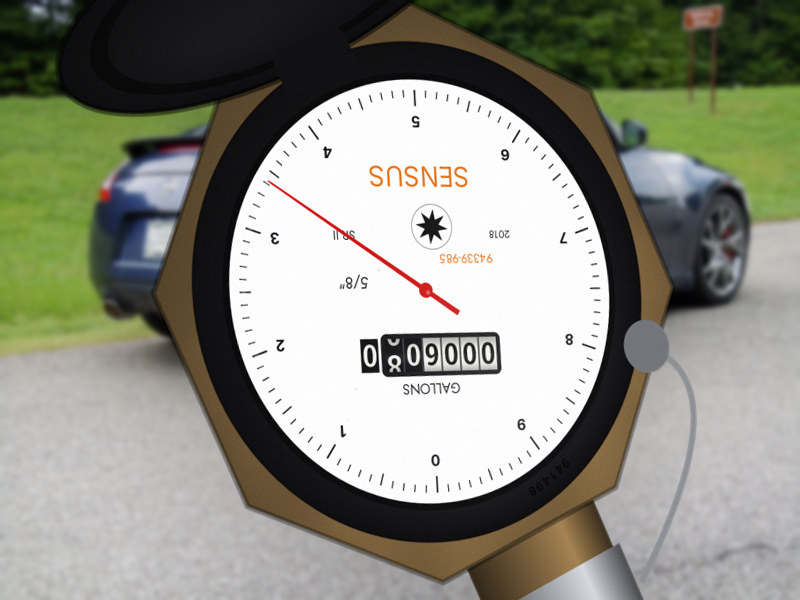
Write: 6083.4 gal
